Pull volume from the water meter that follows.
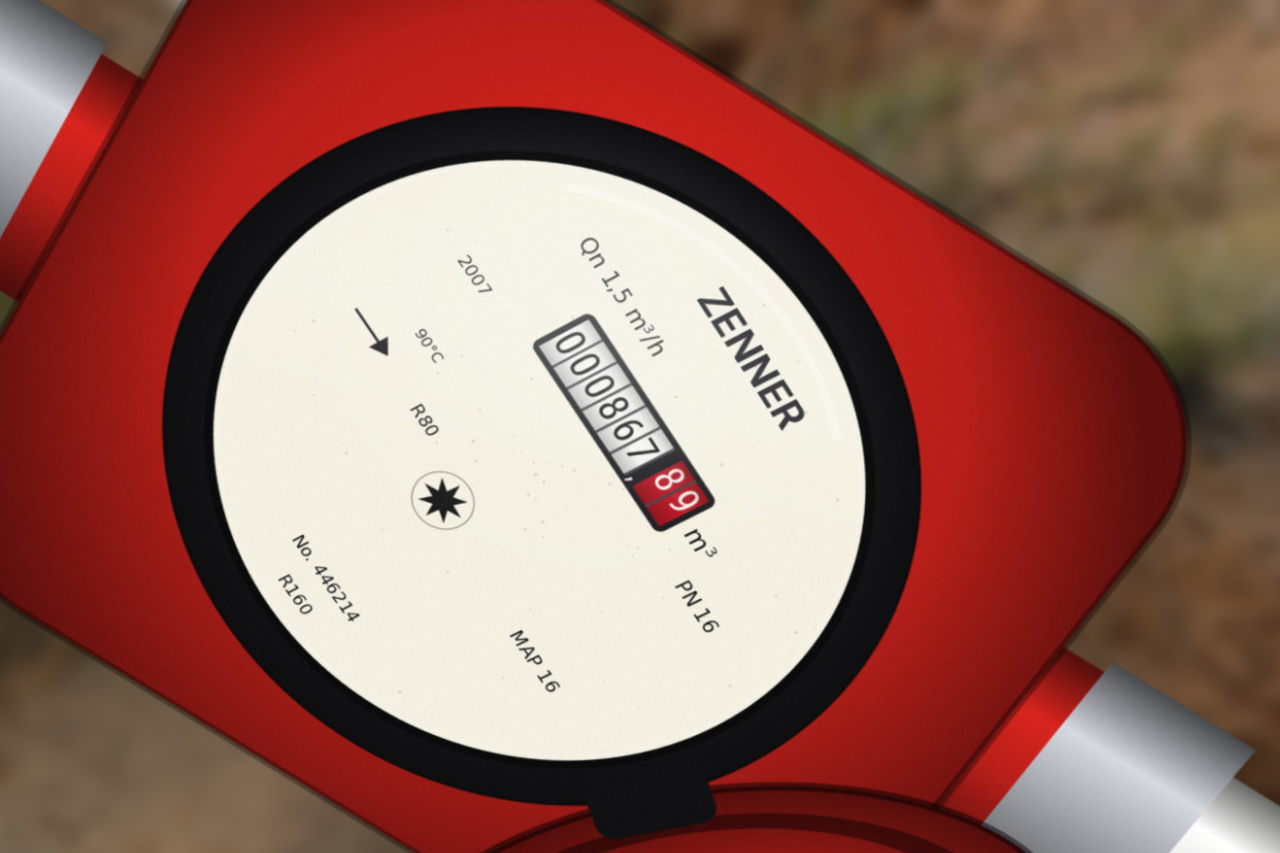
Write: 867.89 m³
